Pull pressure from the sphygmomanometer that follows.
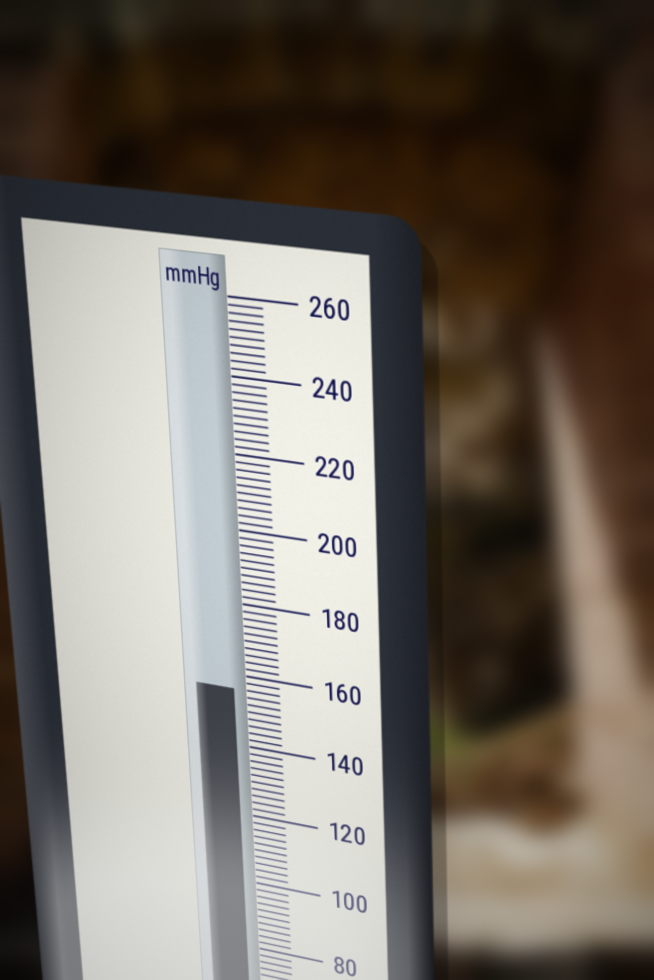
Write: 156 mmHg
